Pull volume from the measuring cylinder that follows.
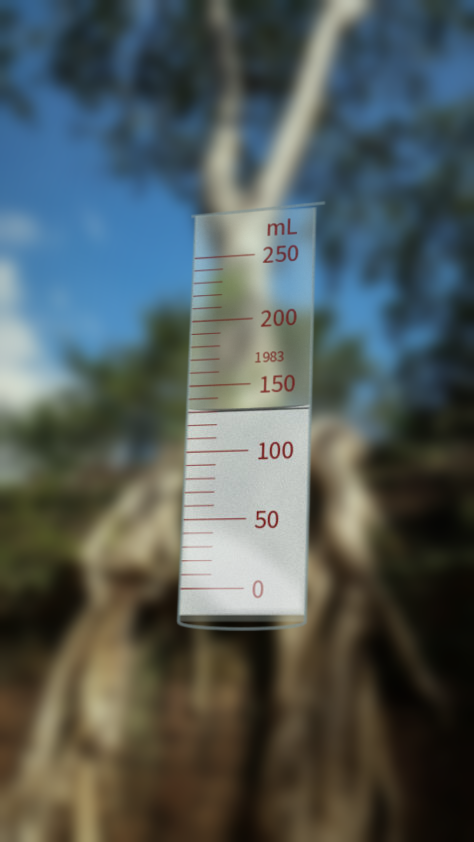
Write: 130 mL
